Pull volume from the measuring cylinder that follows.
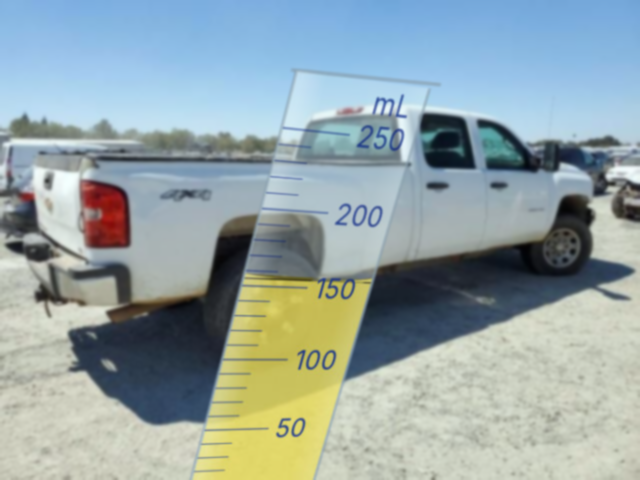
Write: 155 mL
